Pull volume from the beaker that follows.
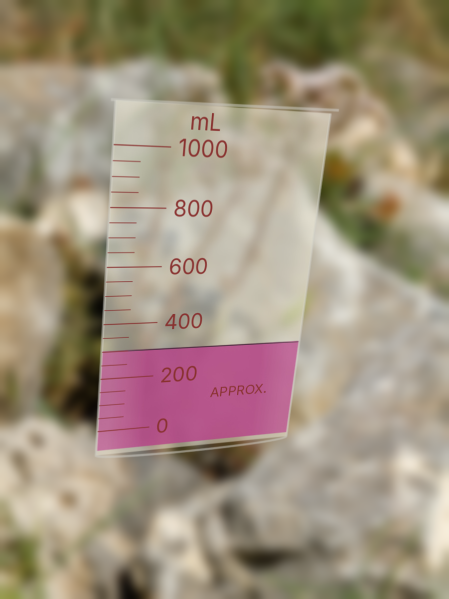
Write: 300 mL
